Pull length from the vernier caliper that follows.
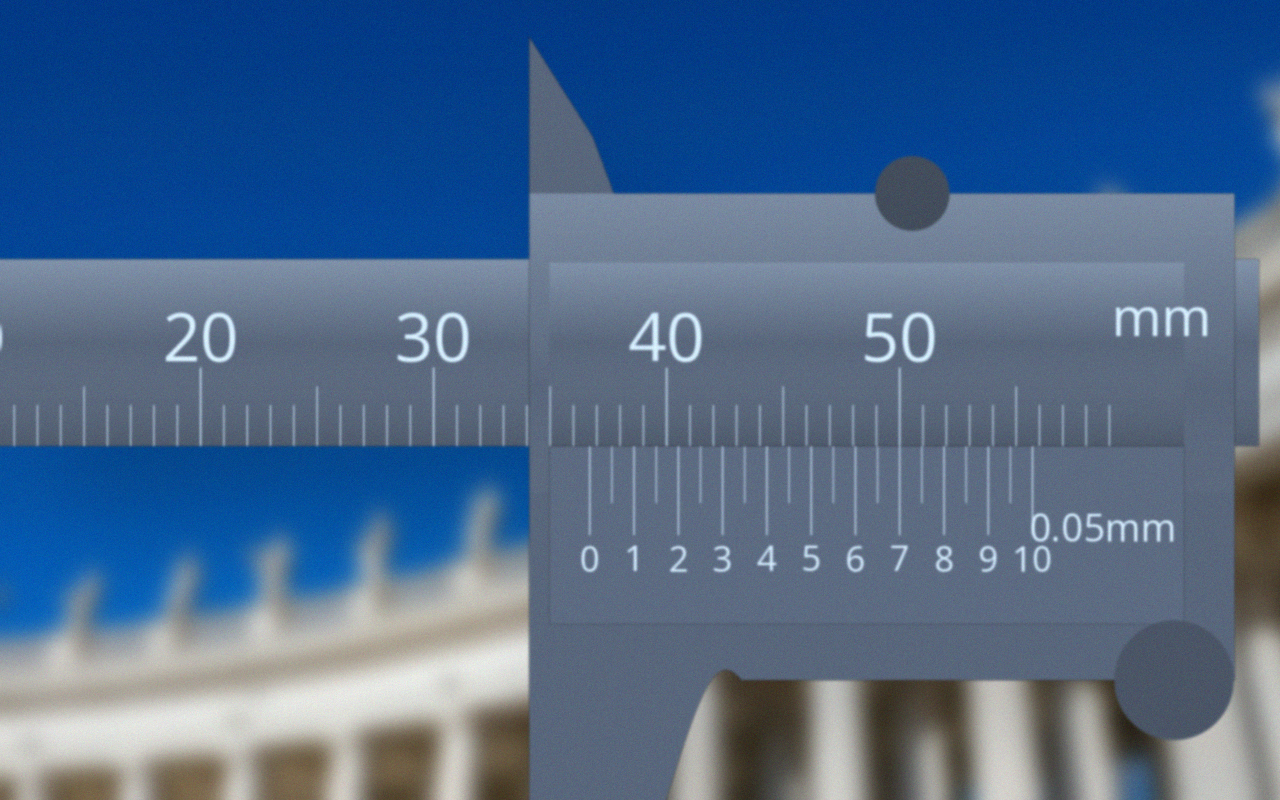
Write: 36.7 mm
